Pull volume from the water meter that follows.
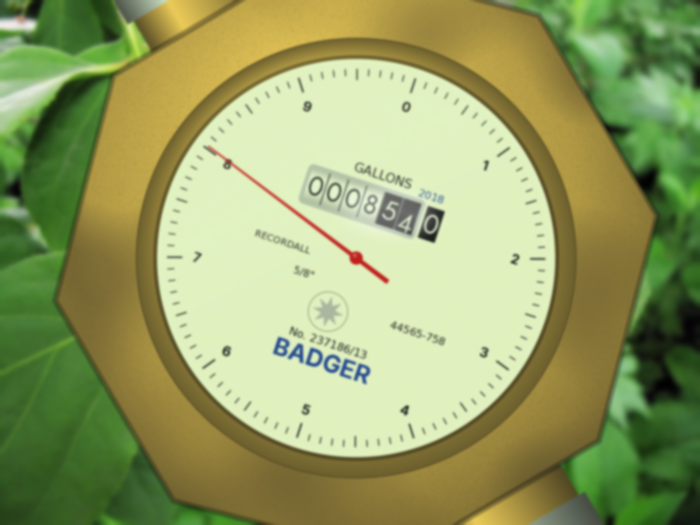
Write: 8538.0 gal
